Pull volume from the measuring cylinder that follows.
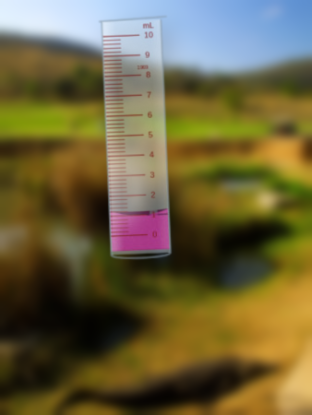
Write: 1 mL
